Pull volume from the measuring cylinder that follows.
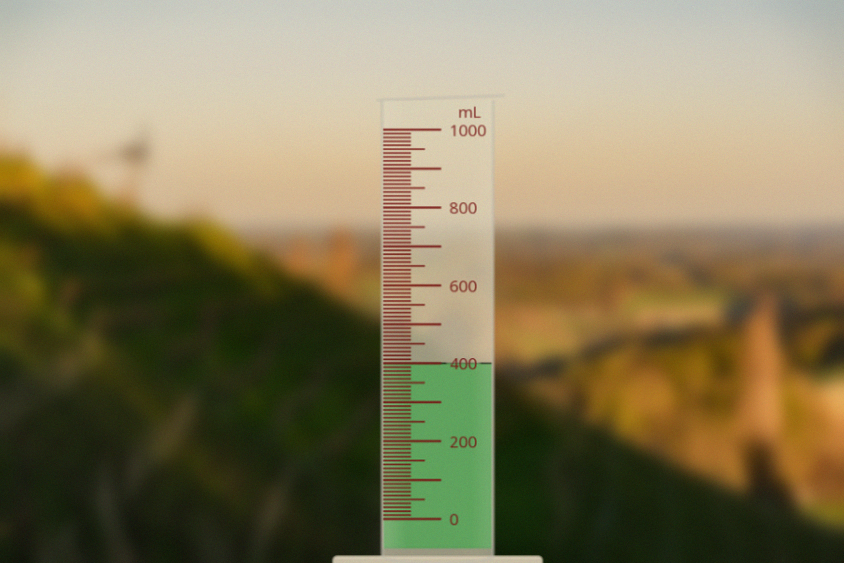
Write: 400 mL
